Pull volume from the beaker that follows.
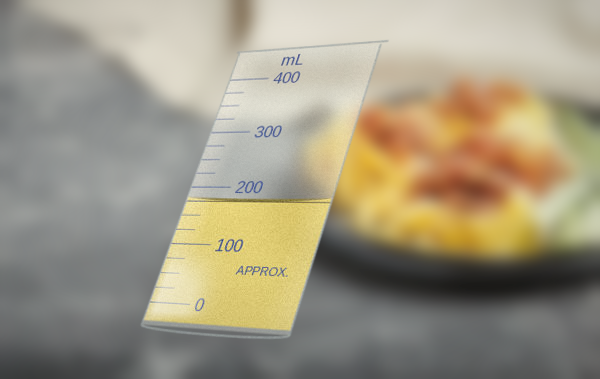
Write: 175 mL
